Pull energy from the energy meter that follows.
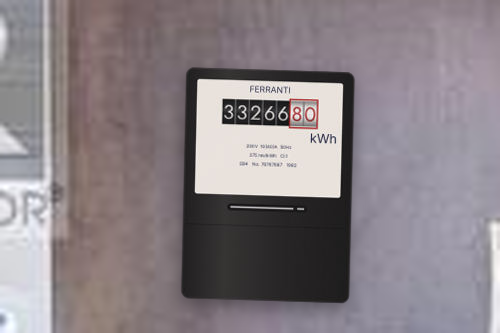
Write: 33266.80 kWh
